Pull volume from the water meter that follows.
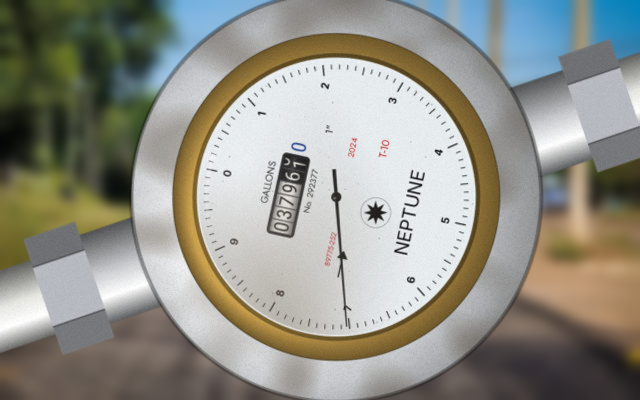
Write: 379607.0 gal
